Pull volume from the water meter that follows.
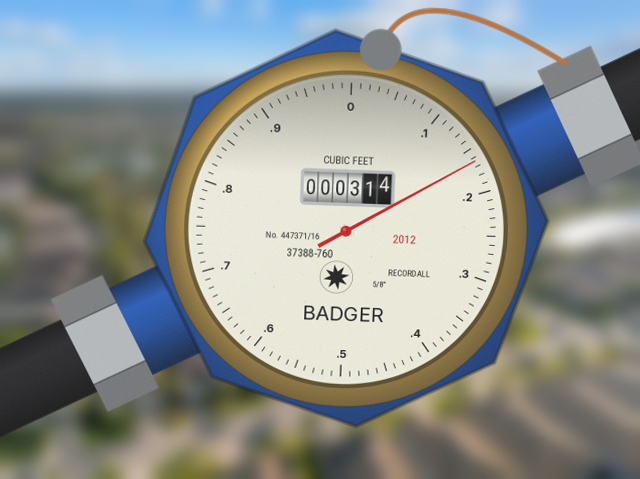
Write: 314.16 ft³
